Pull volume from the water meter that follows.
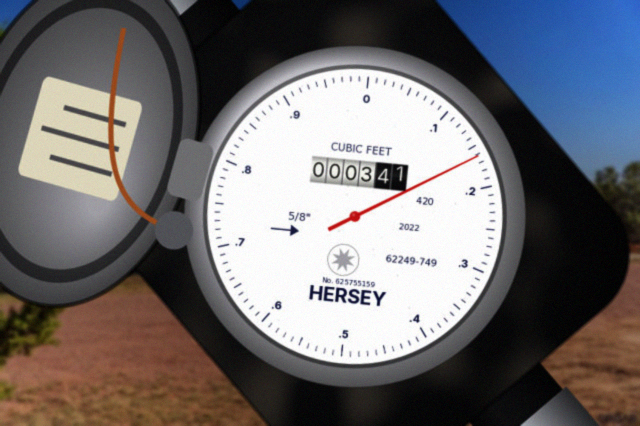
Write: 341.16 ft³
